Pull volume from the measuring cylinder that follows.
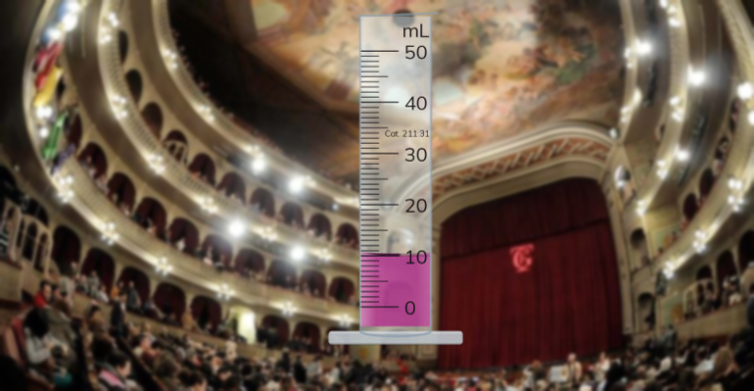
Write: 10 mL
